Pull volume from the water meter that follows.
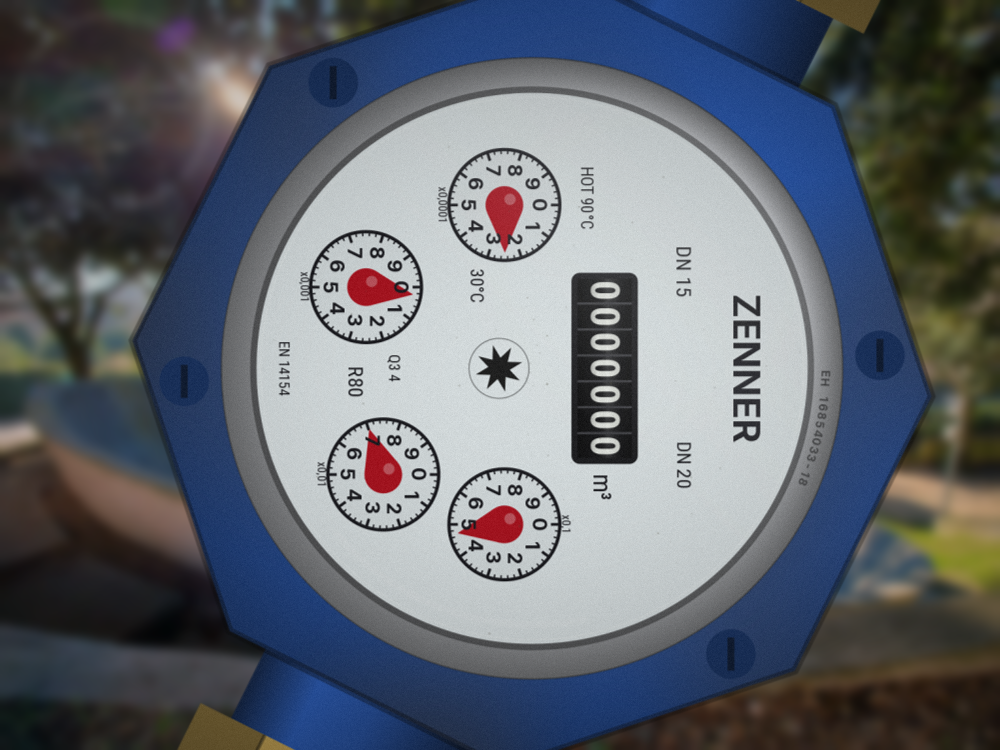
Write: 0.4702 m³
